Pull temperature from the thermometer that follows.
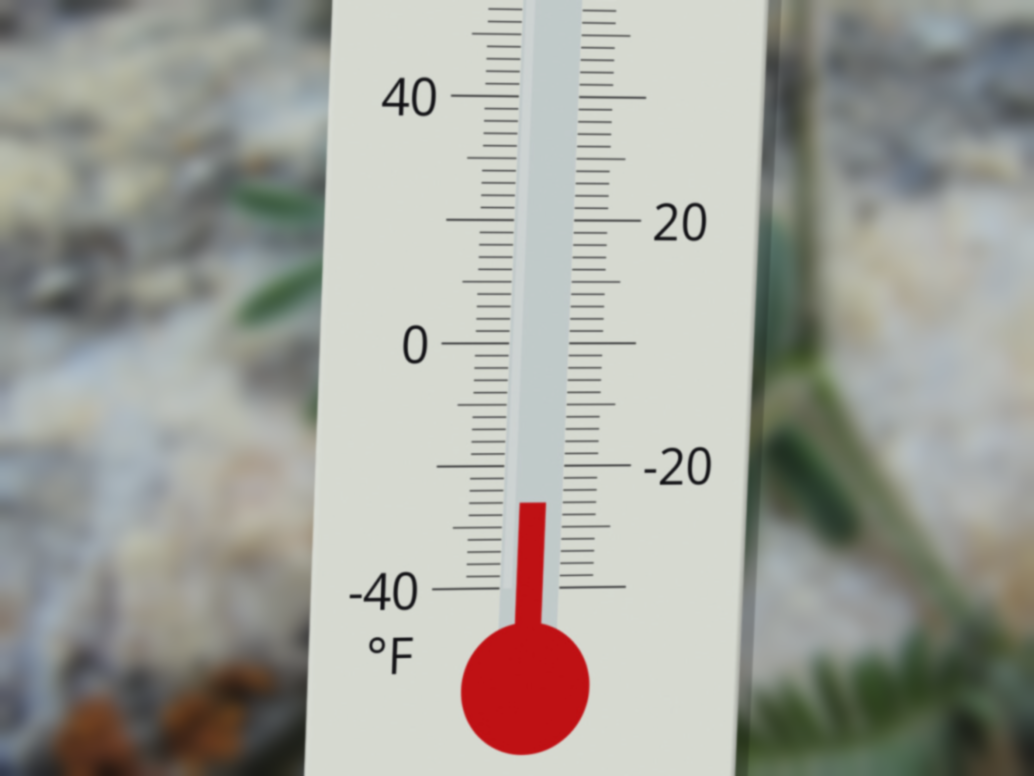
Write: -26 °F
